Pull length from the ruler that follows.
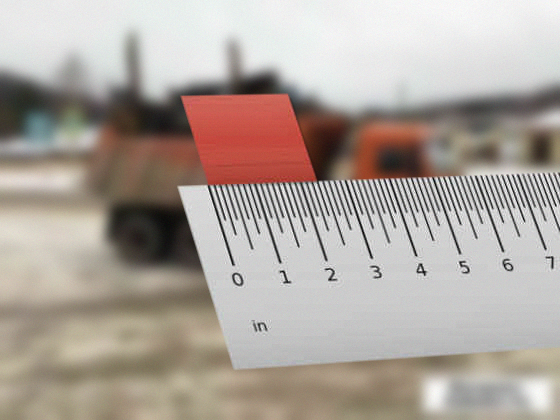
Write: 2.375 in
